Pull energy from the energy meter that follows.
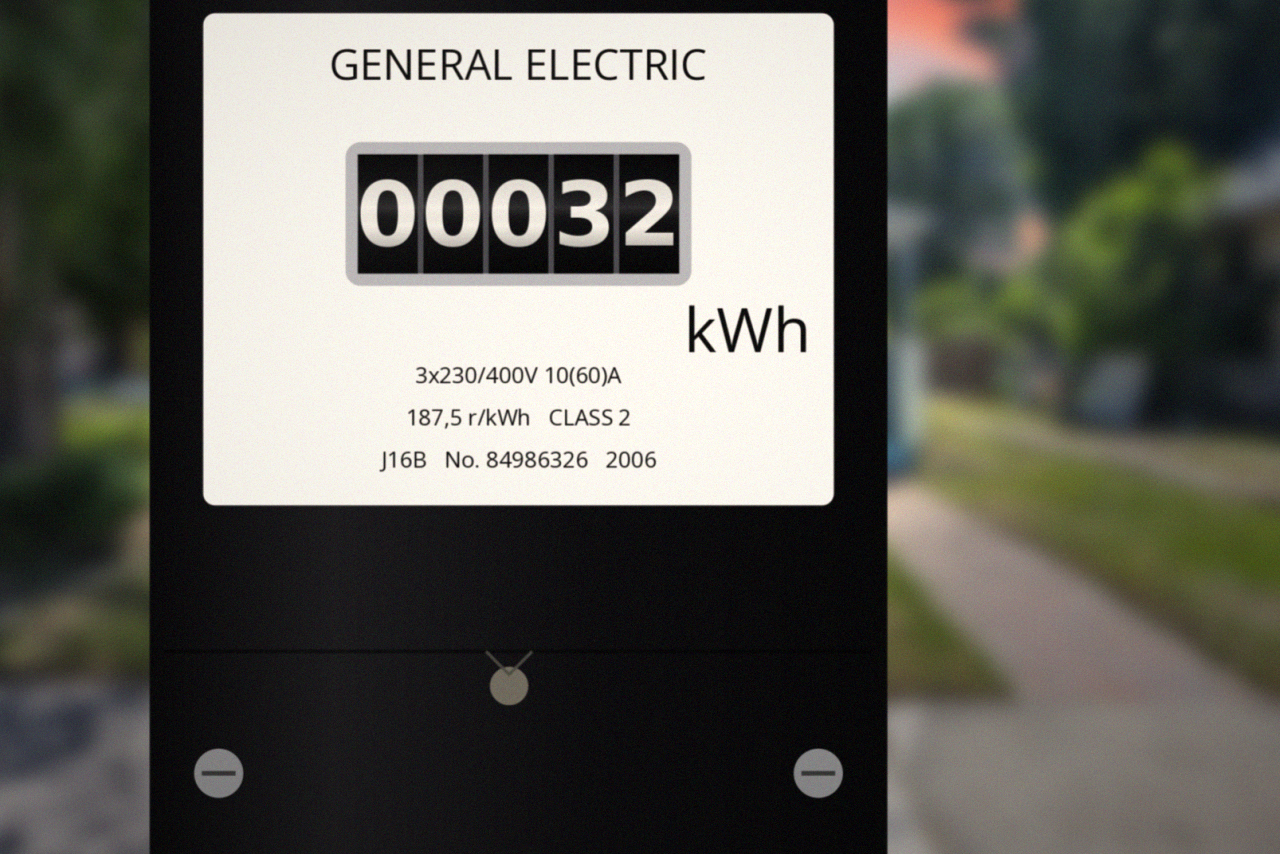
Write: 32 kWh
